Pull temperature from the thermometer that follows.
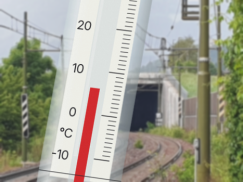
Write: 6 °C
